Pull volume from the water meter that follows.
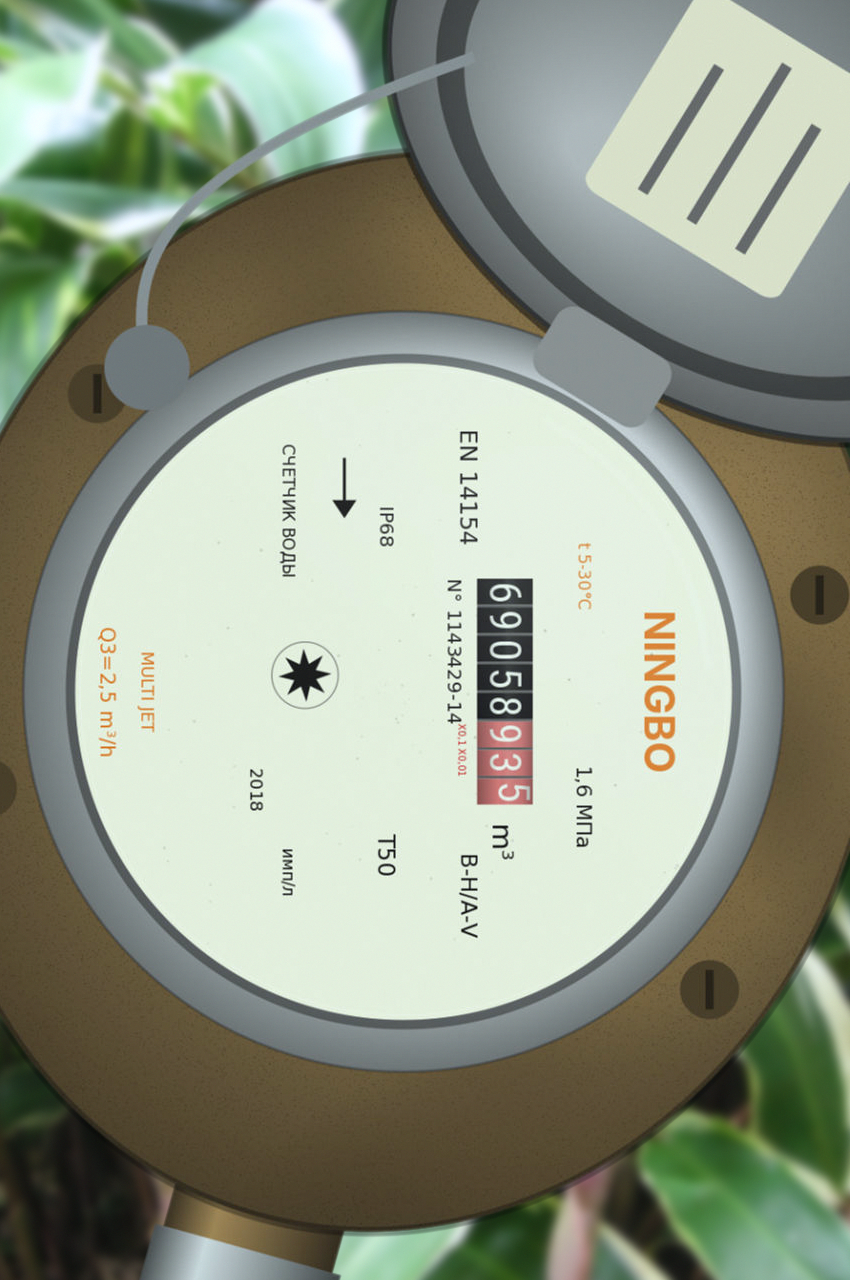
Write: 69058.935 m³
